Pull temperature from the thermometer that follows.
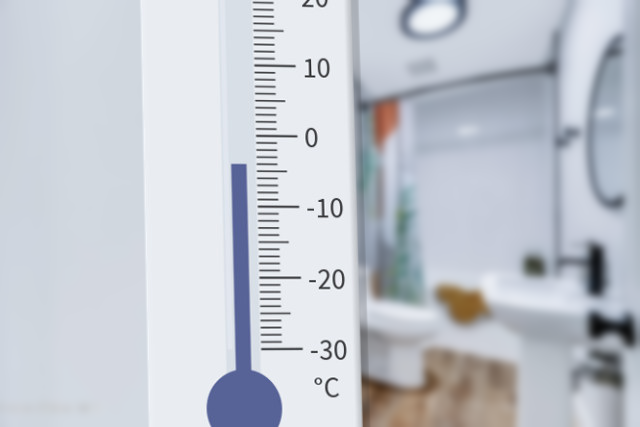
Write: -4 °C
